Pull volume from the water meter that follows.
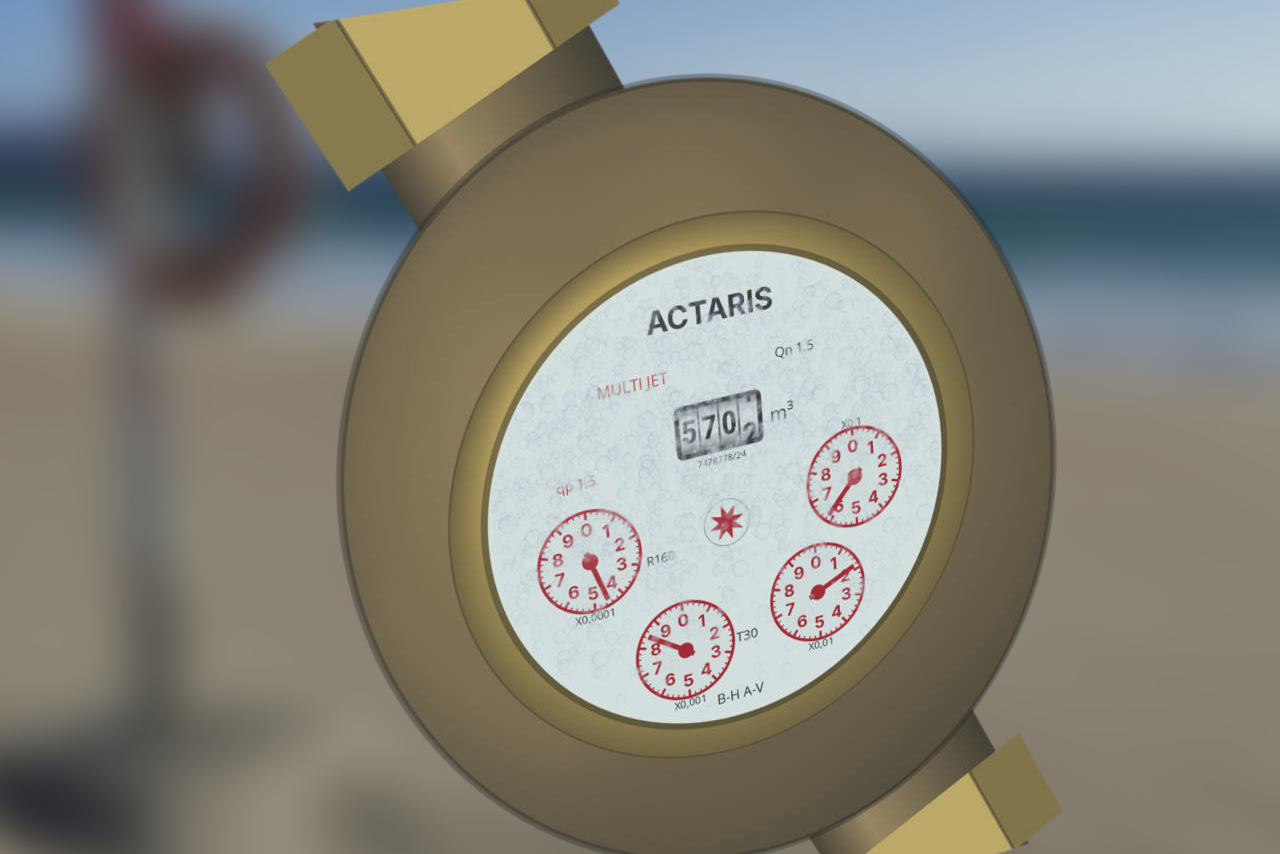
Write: 5701.6184 m³
